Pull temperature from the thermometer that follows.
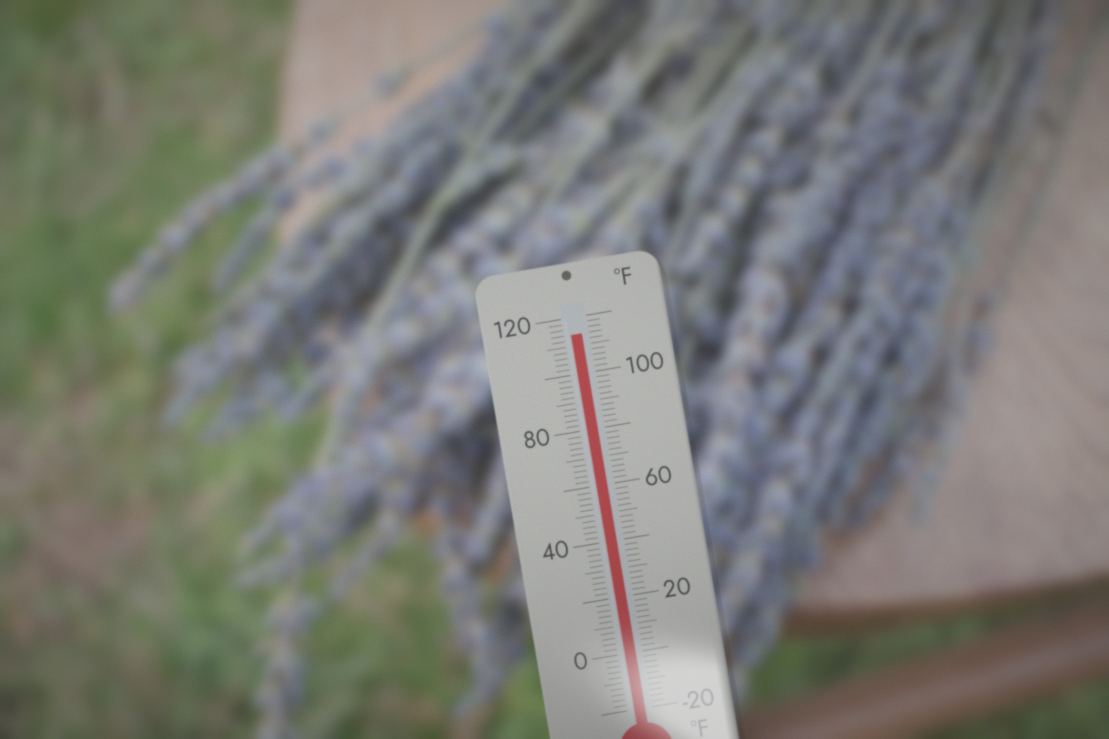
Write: 114 °F
